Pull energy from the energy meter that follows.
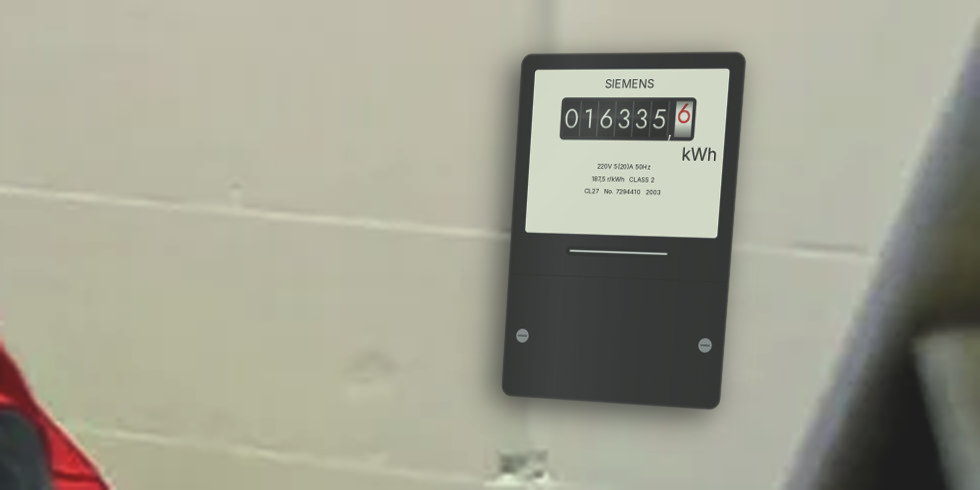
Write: 16335.6 kWh
